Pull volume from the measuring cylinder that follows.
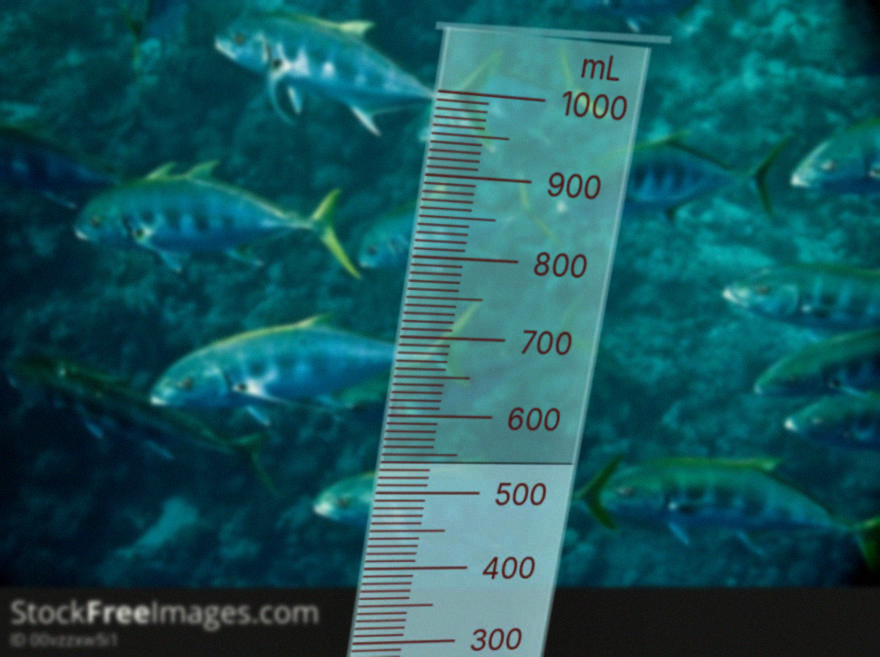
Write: 540 mL
